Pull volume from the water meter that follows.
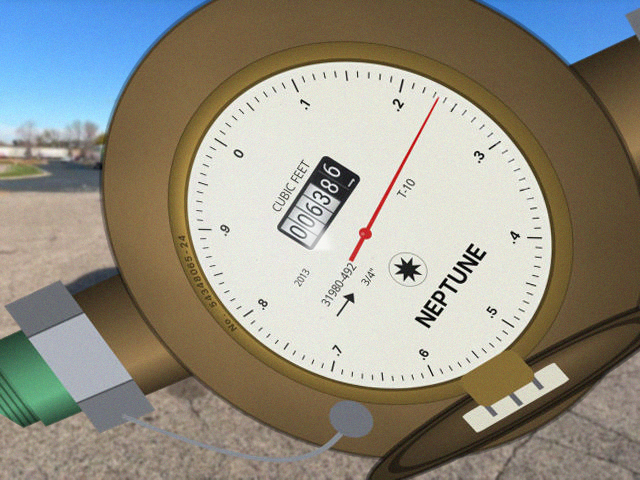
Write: 6386.23 ft³
